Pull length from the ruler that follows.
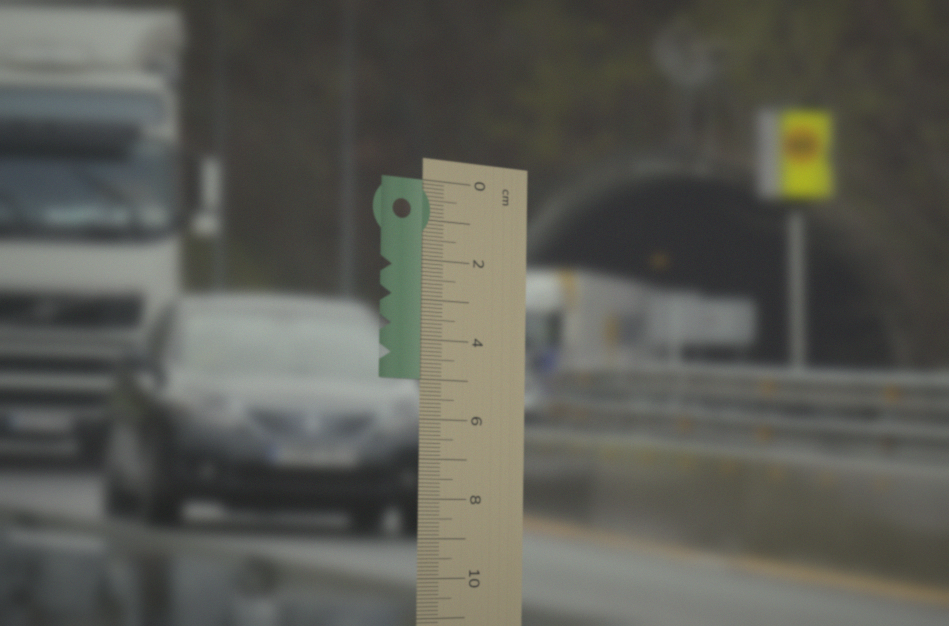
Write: 5 cm
